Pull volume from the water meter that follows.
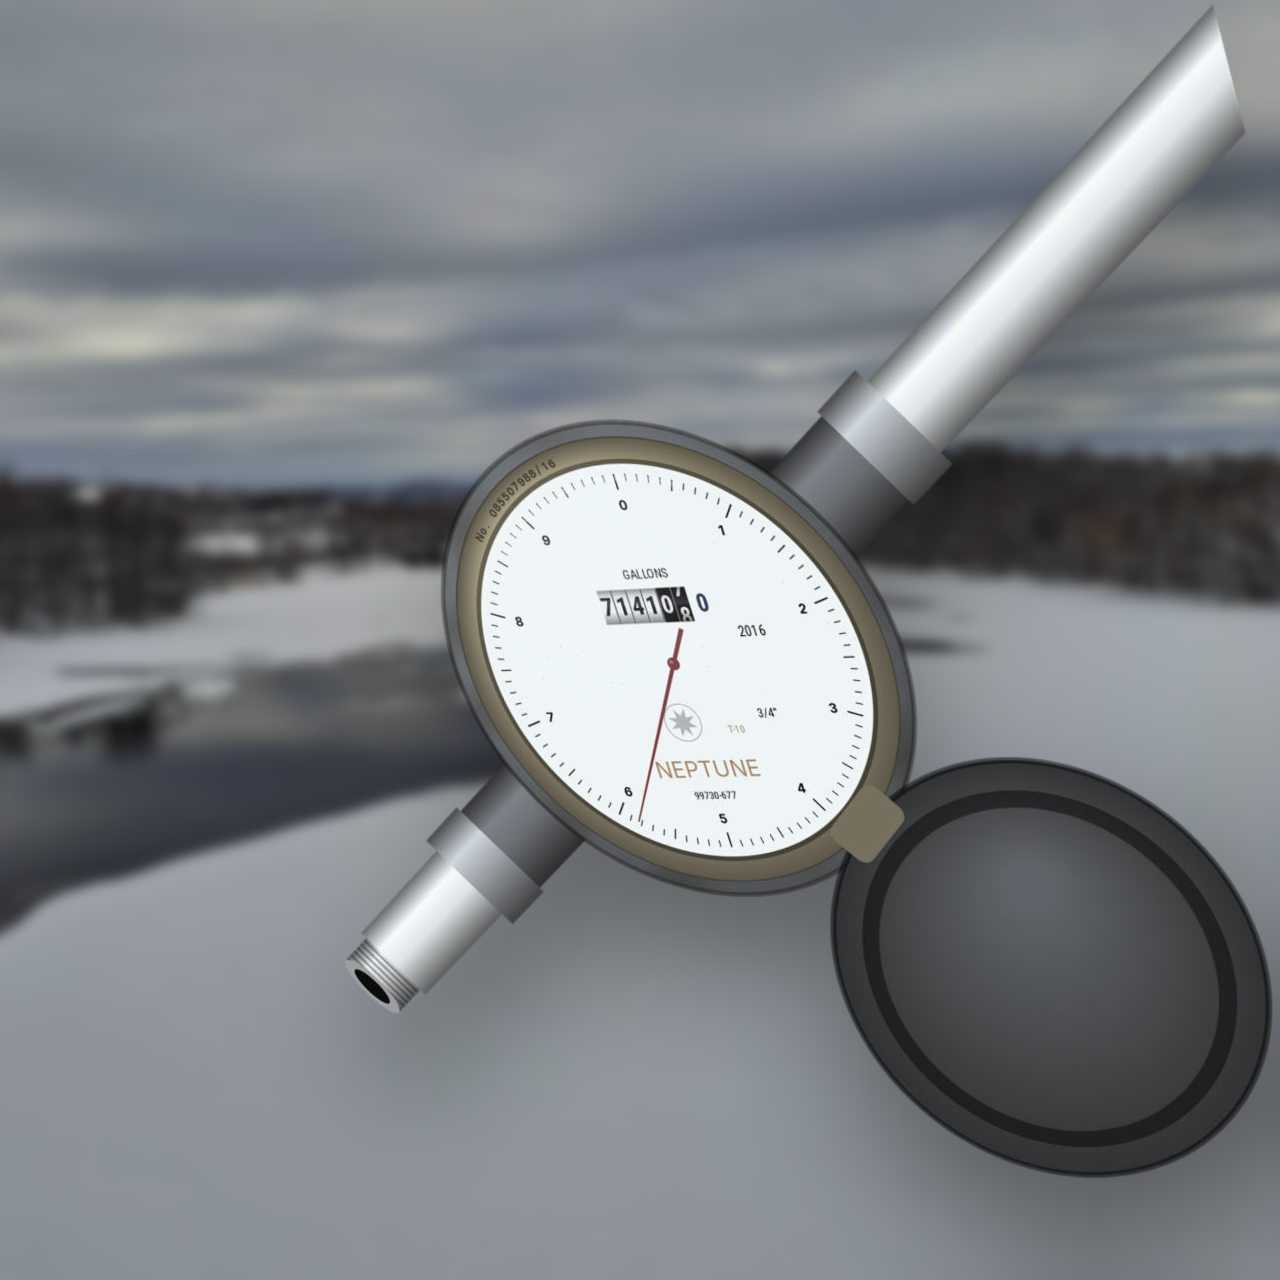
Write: 7141075.8 gal
